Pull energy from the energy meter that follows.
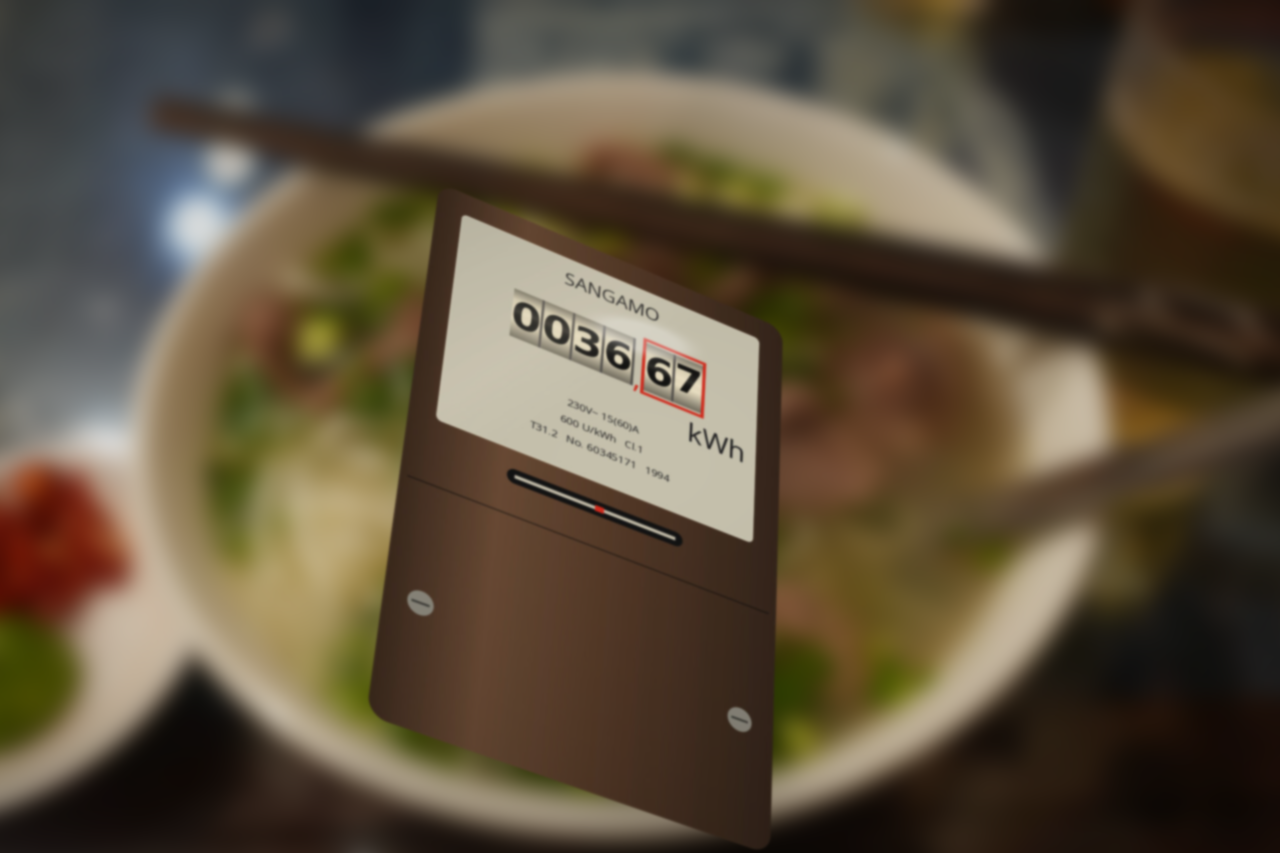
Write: 36.67 kWh
